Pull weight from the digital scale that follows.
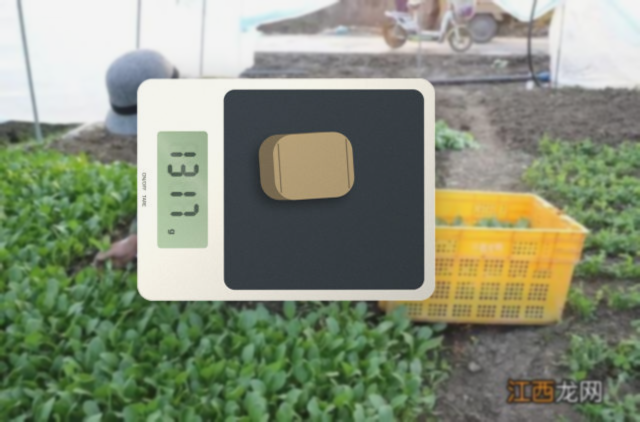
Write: 1317 g
